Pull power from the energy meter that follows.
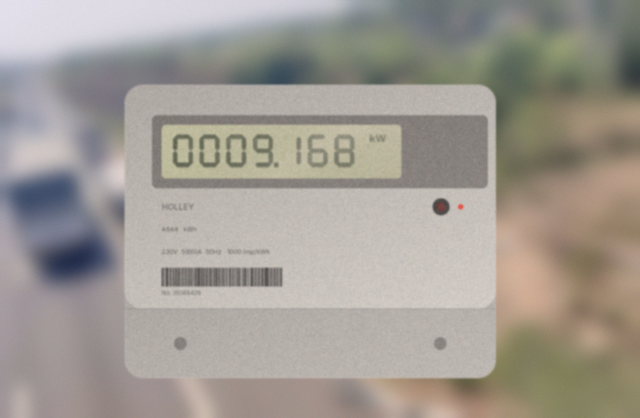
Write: 9.168 kW
